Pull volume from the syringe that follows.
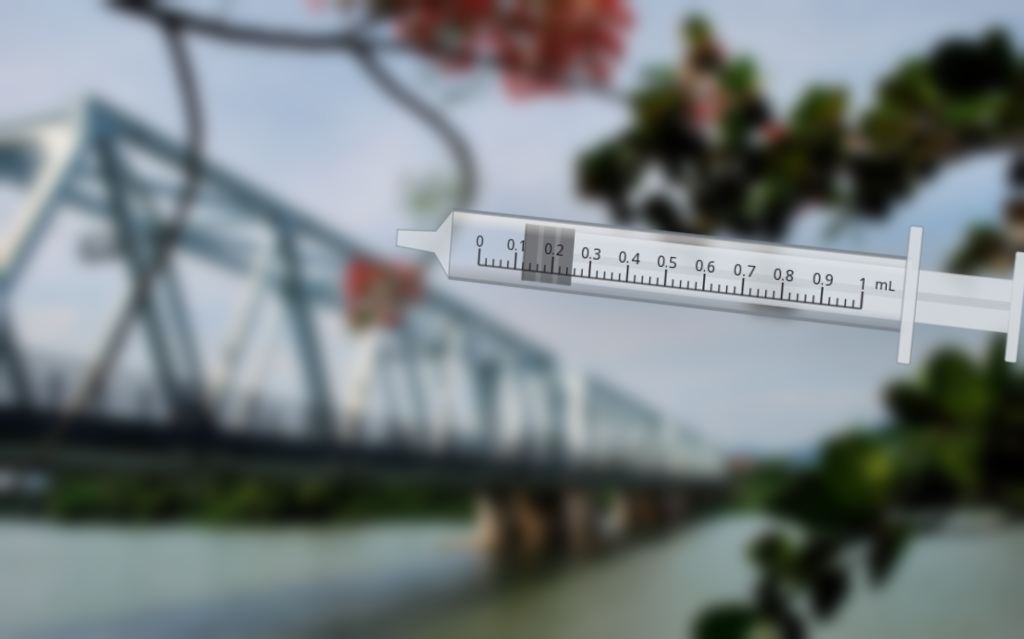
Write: 0.12 mL
